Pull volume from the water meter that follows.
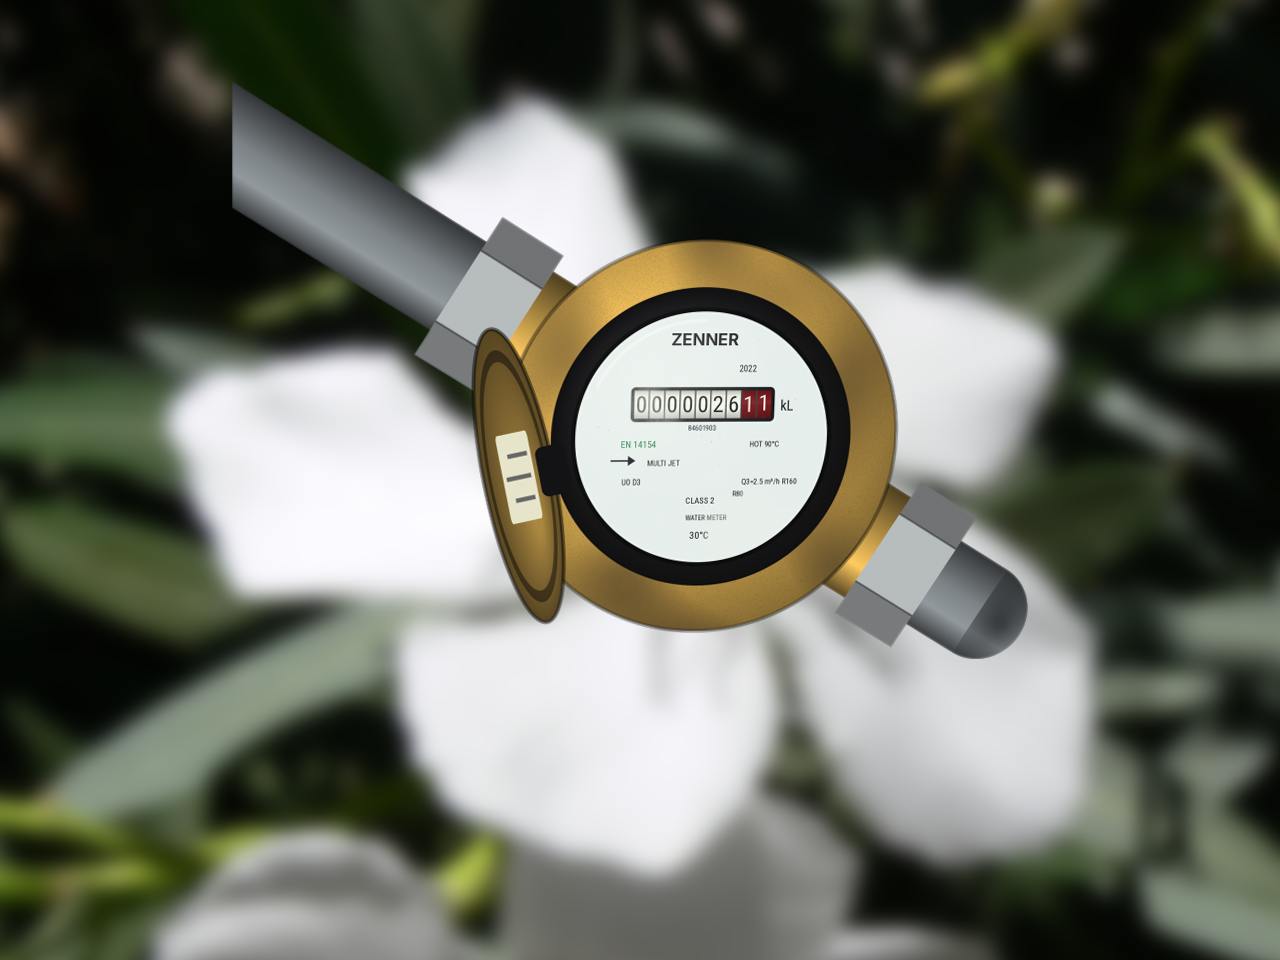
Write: 26.11 kL
